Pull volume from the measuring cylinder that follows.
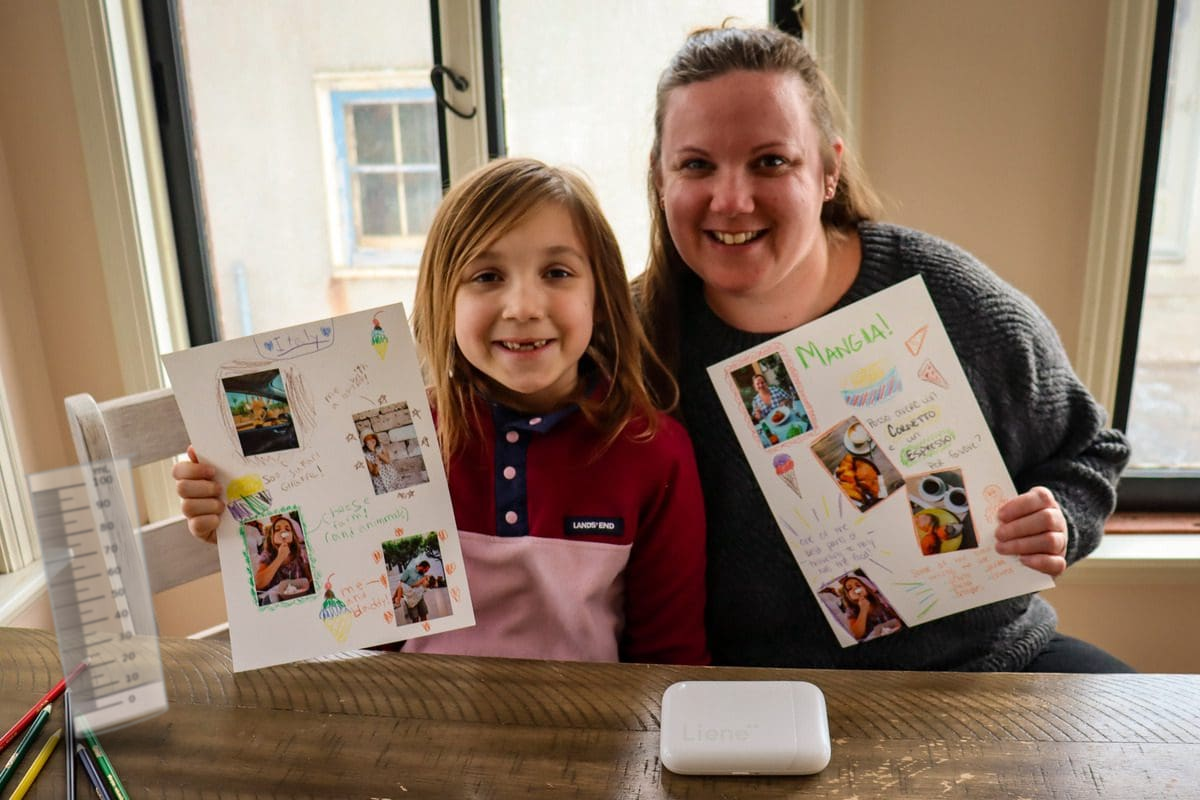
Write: 5 mL
